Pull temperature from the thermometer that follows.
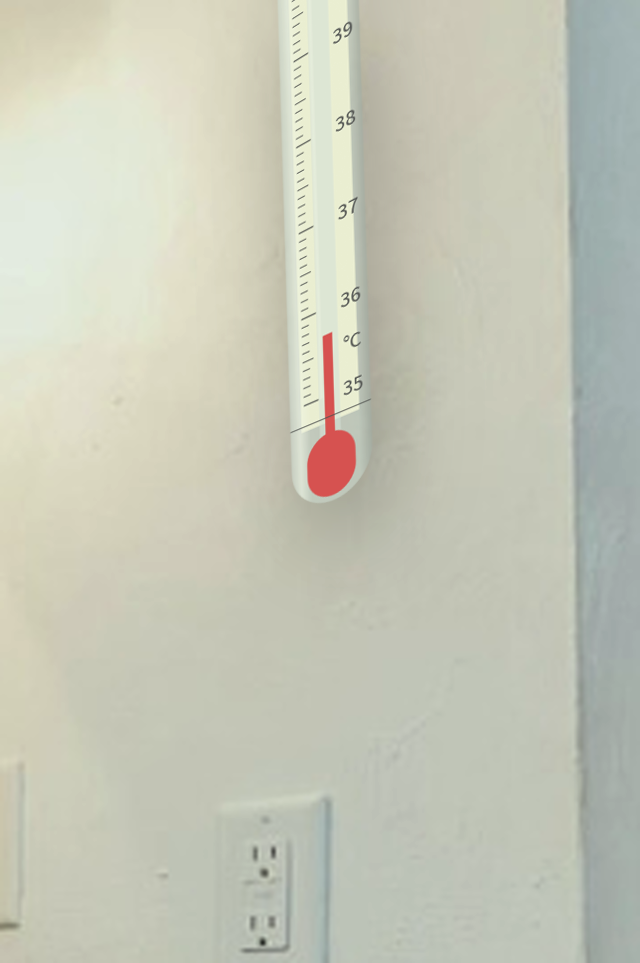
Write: 35.7 °C
